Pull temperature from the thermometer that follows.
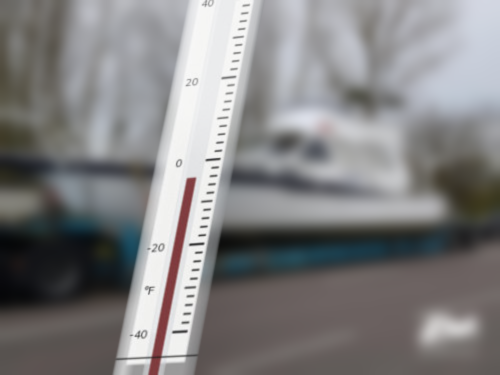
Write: -4 °F
